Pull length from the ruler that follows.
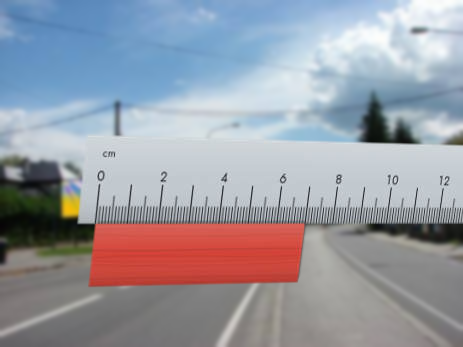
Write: 7 cm
